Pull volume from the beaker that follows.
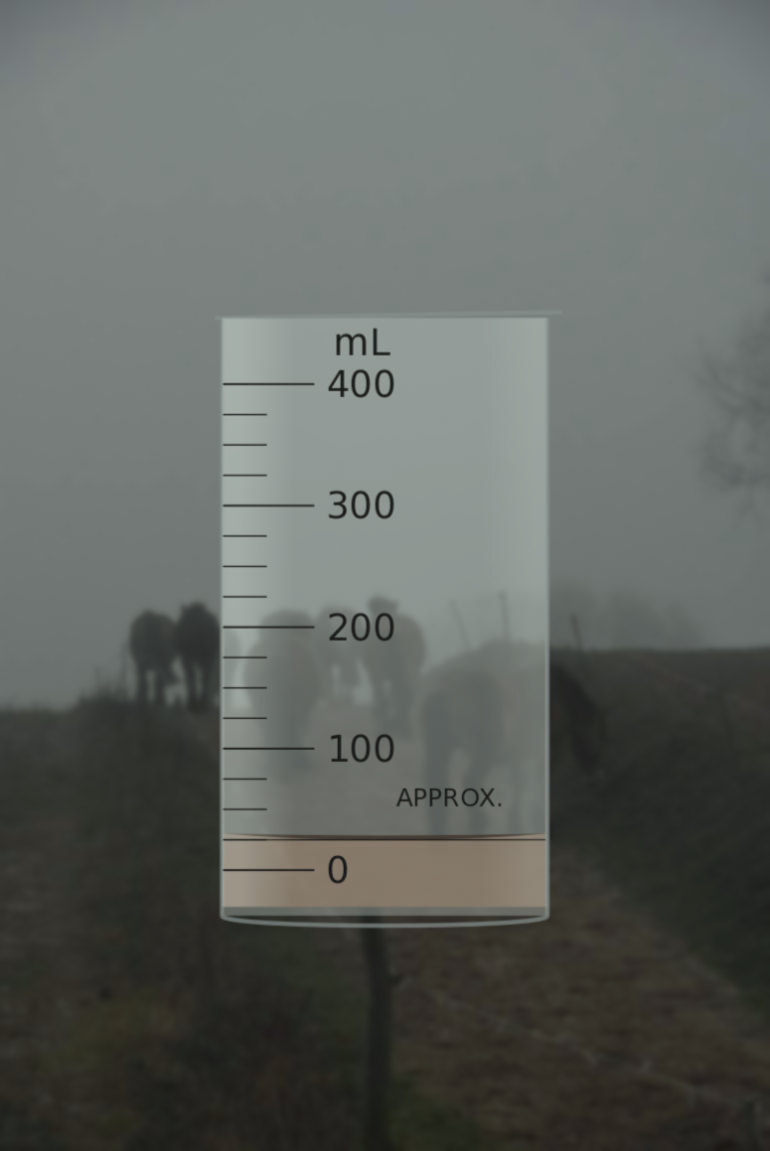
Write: 25 mL
